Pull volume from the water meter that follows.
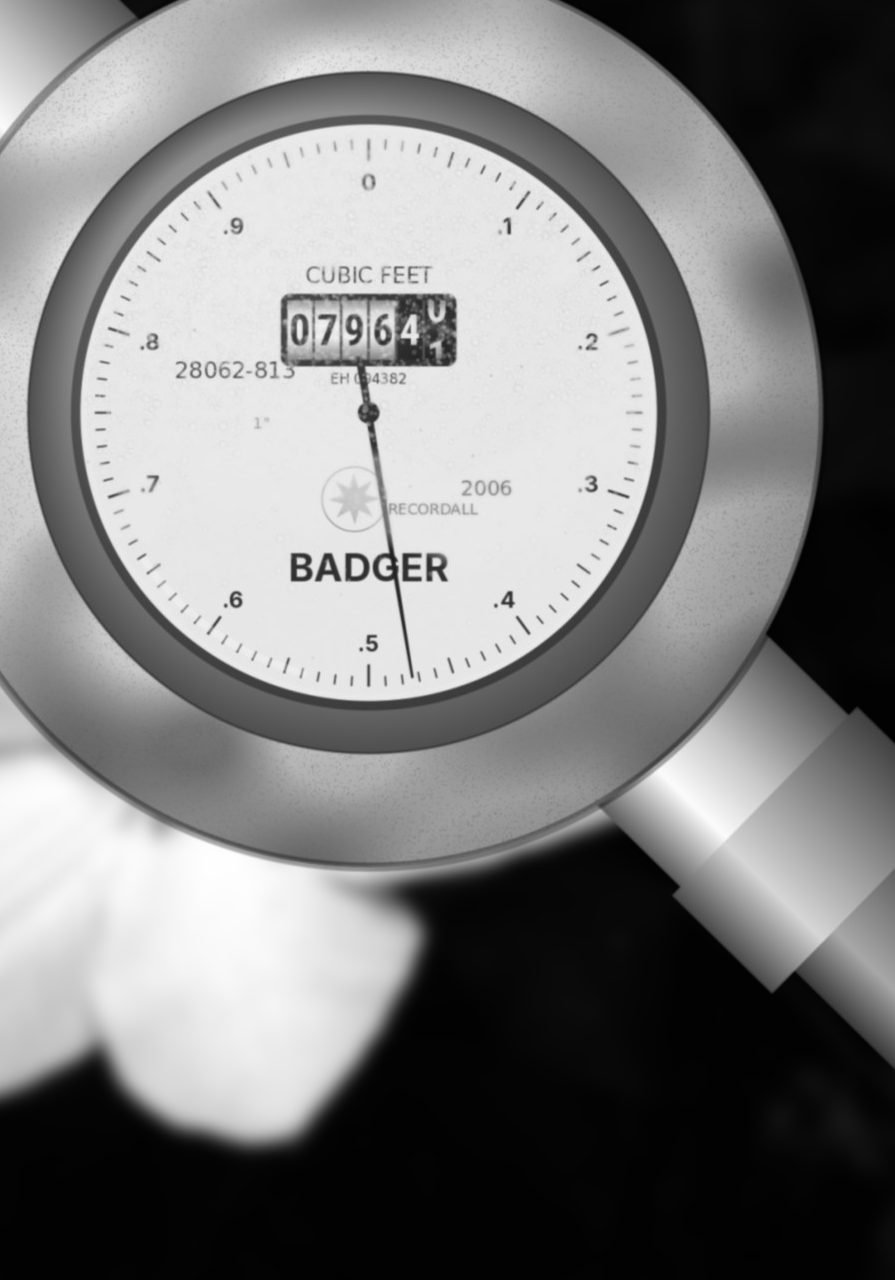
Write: 79640.47 ft³
